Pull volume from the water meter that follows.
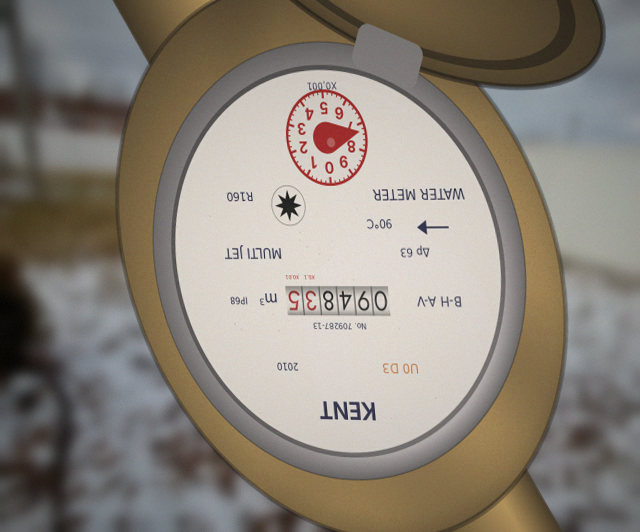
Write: 948.357 m³
